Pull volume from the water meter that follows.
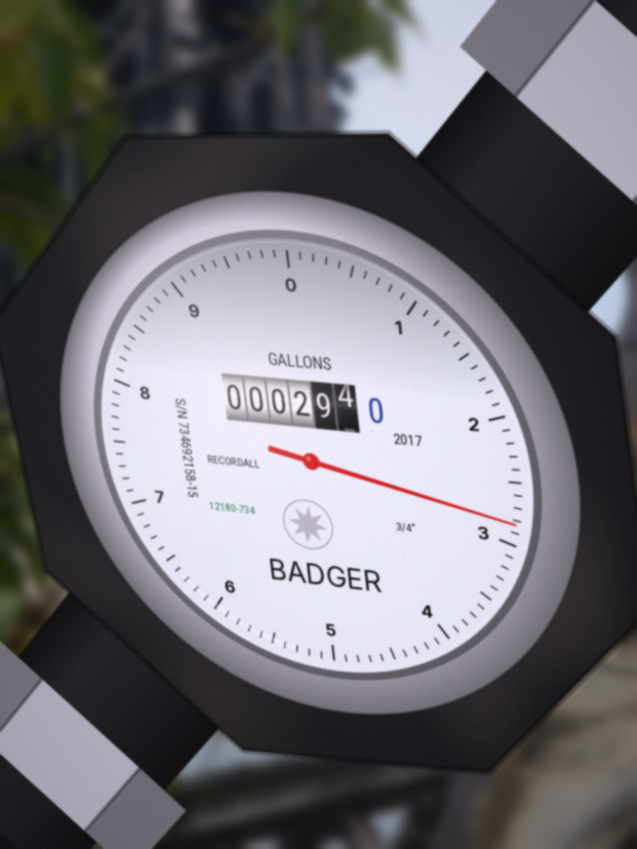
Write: 2942.8 gal
